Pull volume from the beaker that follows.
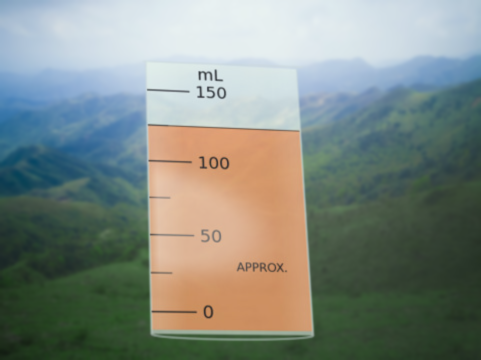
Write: 125 mL
